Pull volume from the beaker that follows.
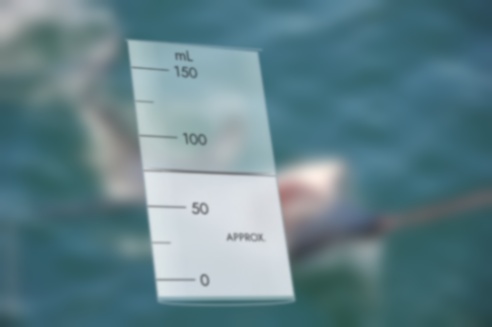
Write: 75 mL
